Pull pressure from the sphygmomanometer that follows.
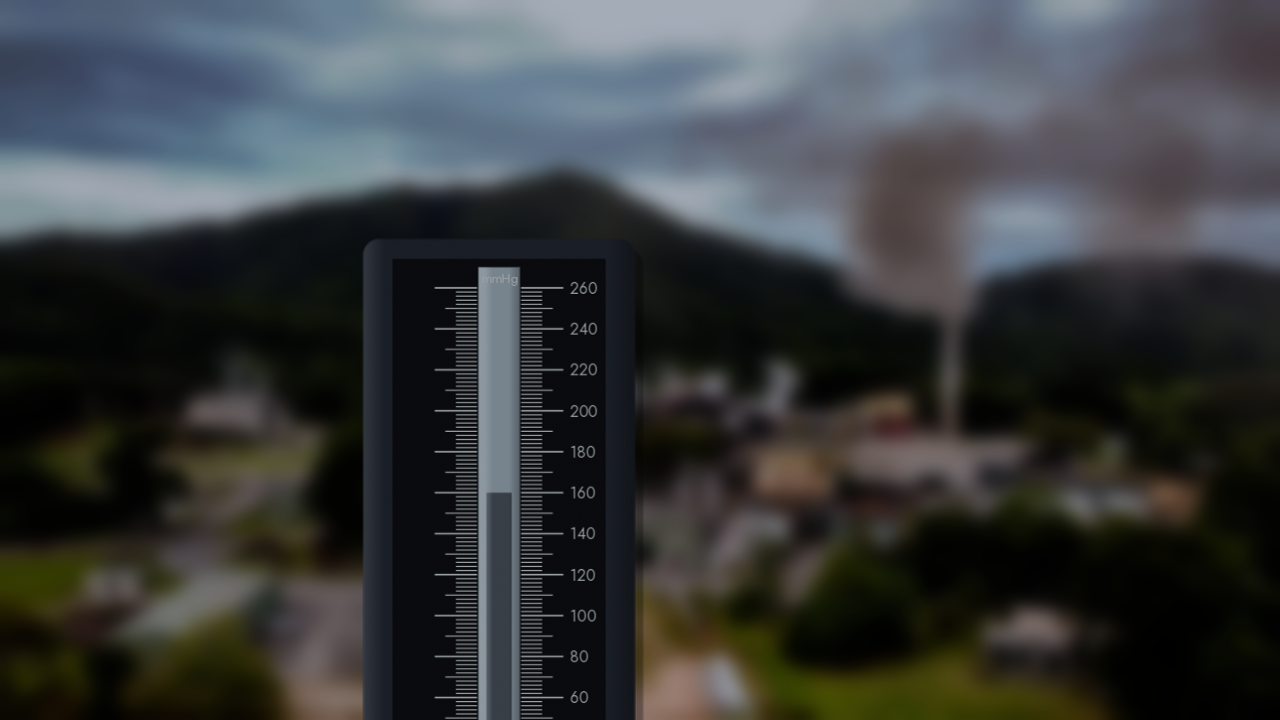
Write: 160 mmHg
